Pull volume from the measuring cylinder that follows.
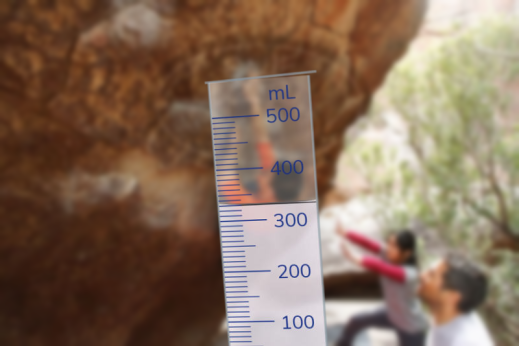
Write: 330 mL
